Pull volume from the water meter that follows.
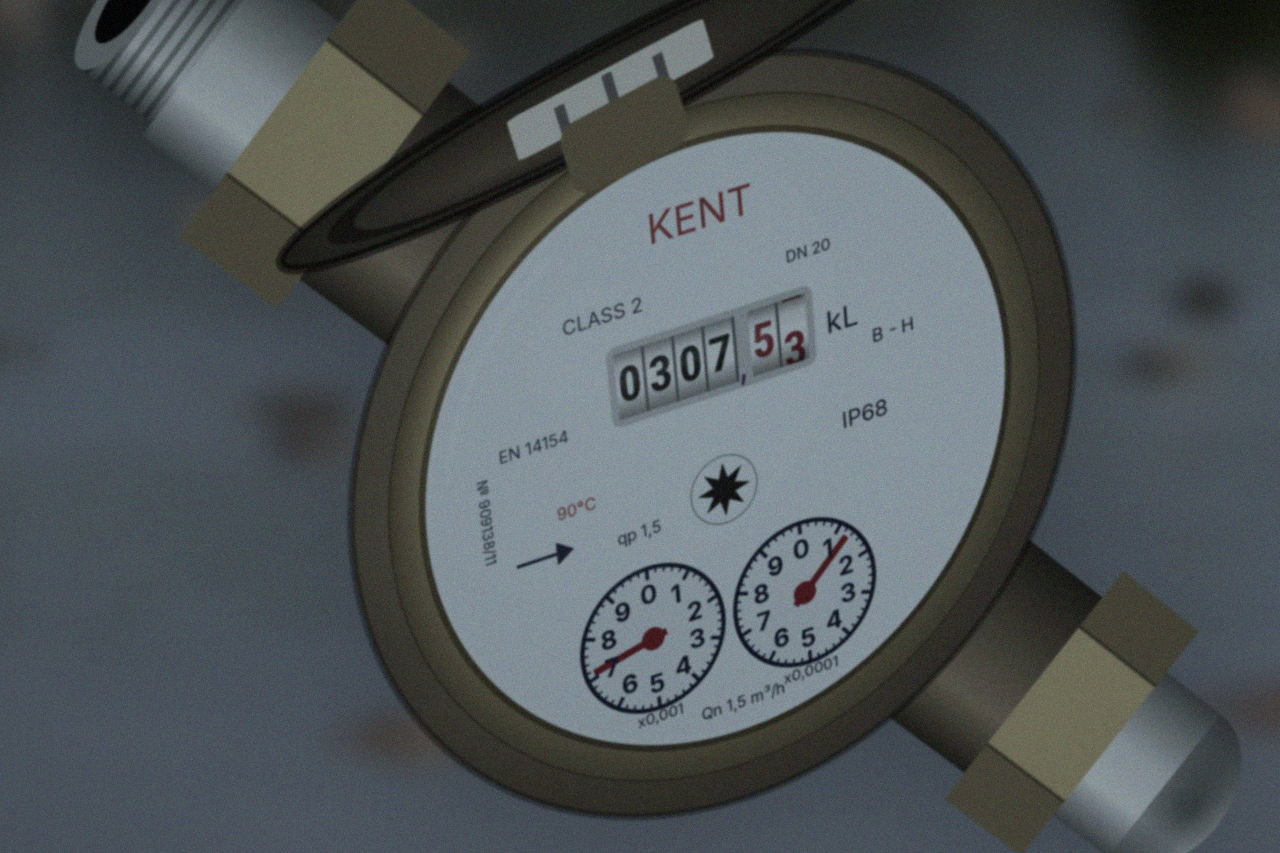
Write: 307.5271 kL
